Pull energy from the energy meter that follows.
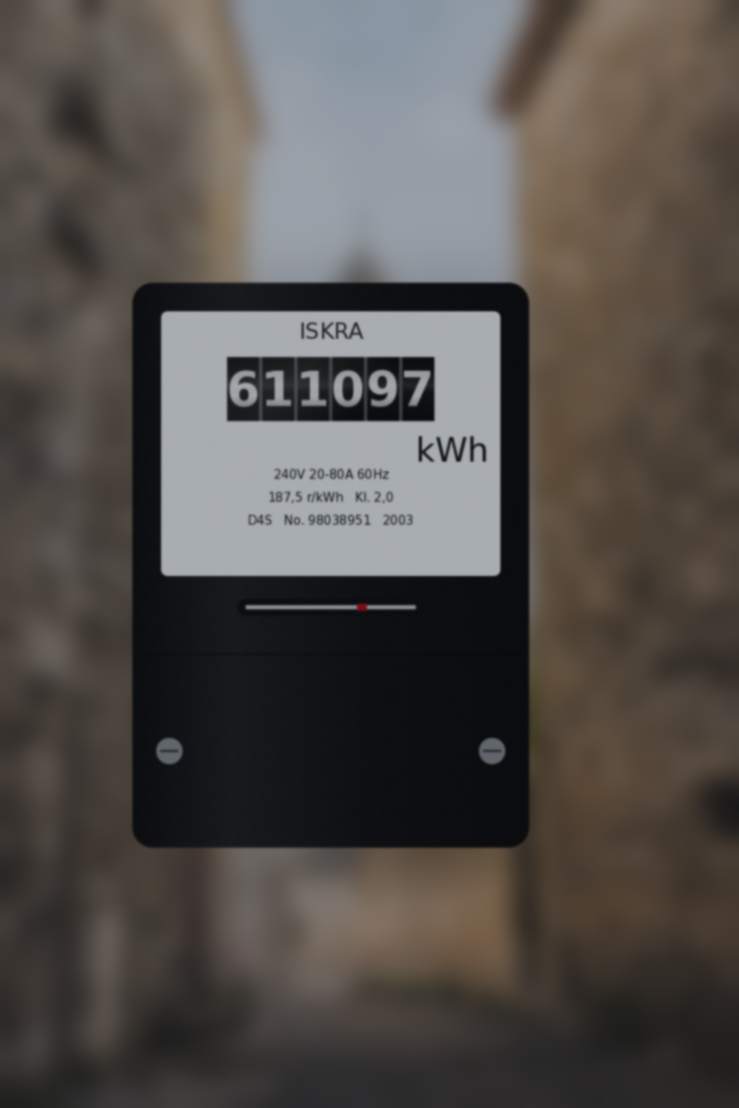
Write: 611097 kWh
